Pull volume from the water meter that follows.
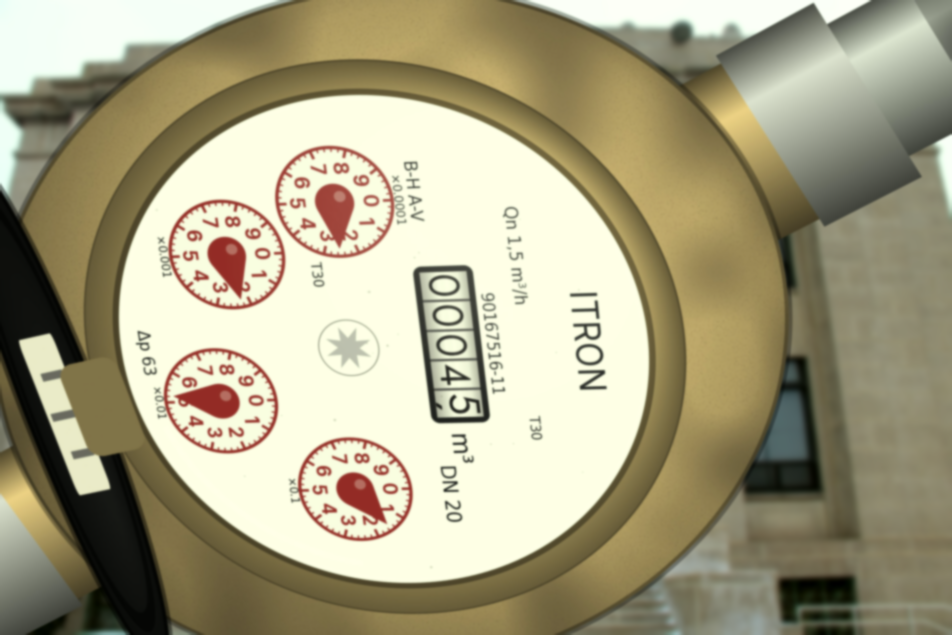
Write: 45.1522 m³
